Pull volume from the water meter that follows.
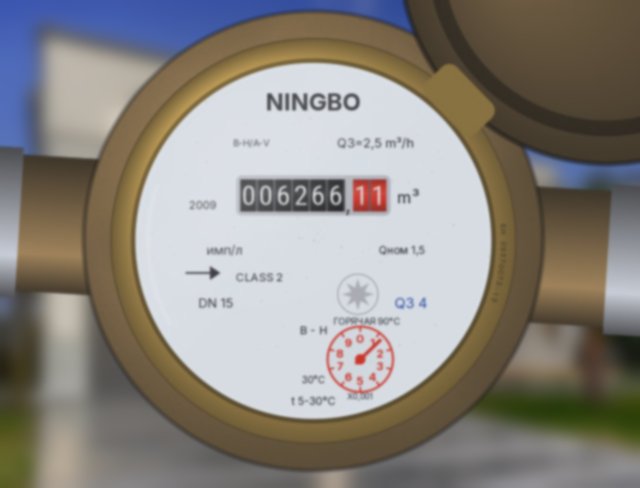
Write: 6266.111 m³
